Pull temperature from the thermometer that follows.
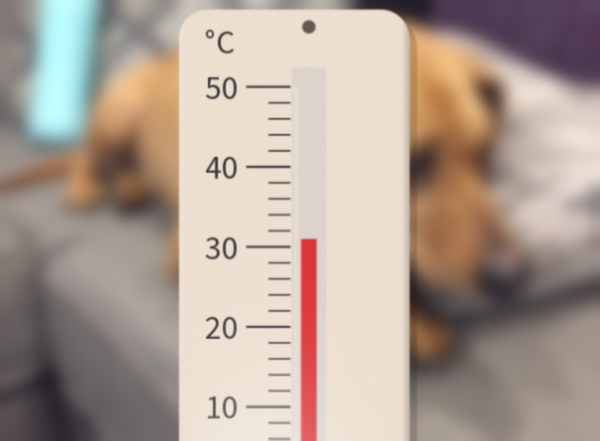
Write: 31 °C
